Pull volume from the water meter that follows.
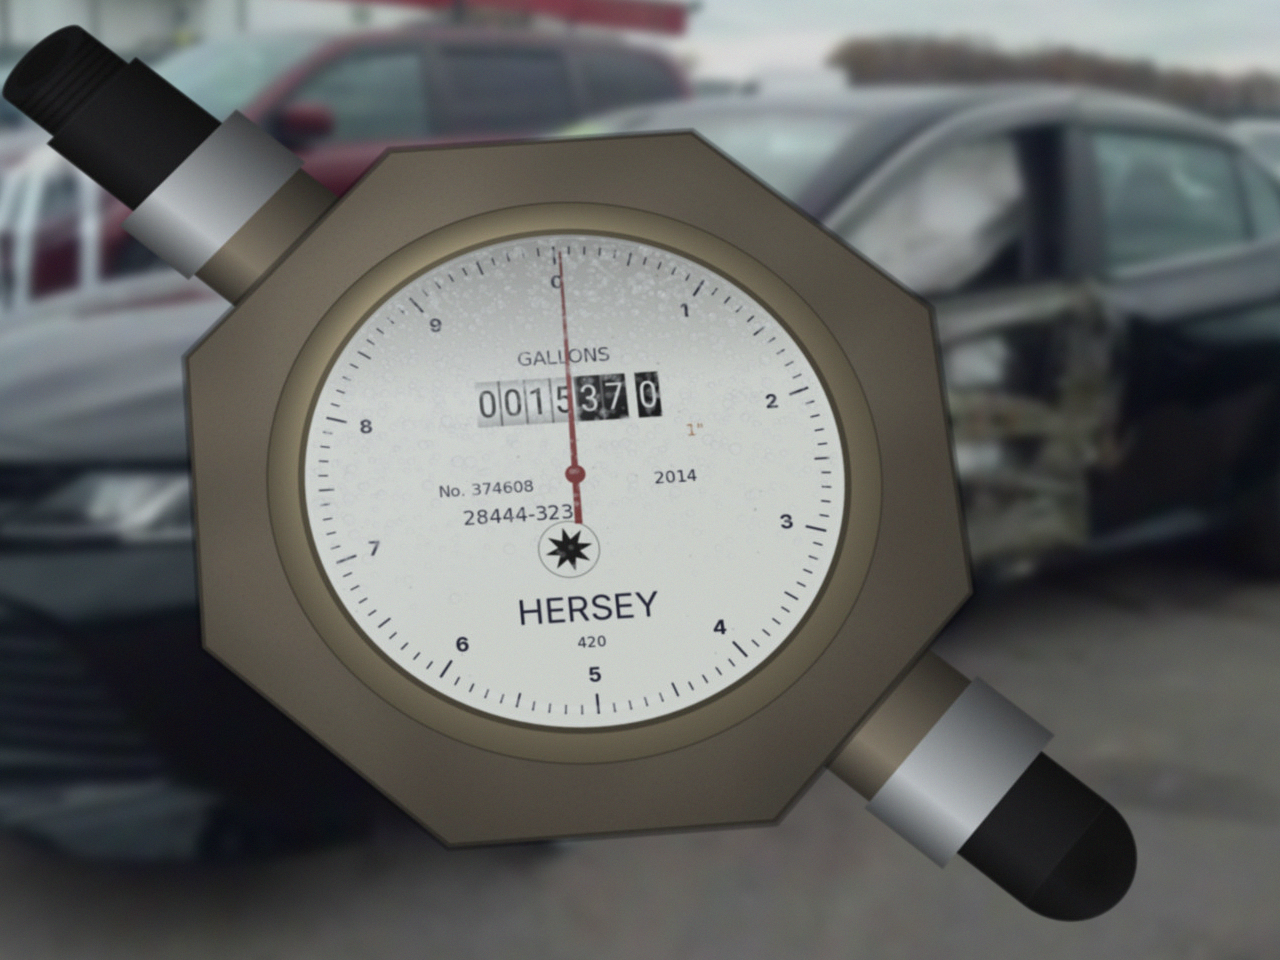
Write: 15370.0 gal
